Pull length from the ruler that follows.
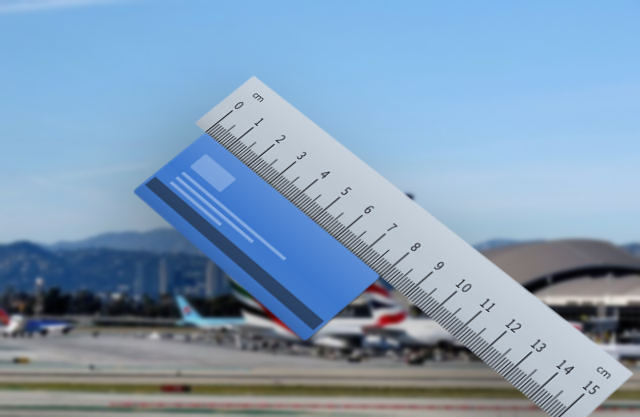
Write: 8 cm
